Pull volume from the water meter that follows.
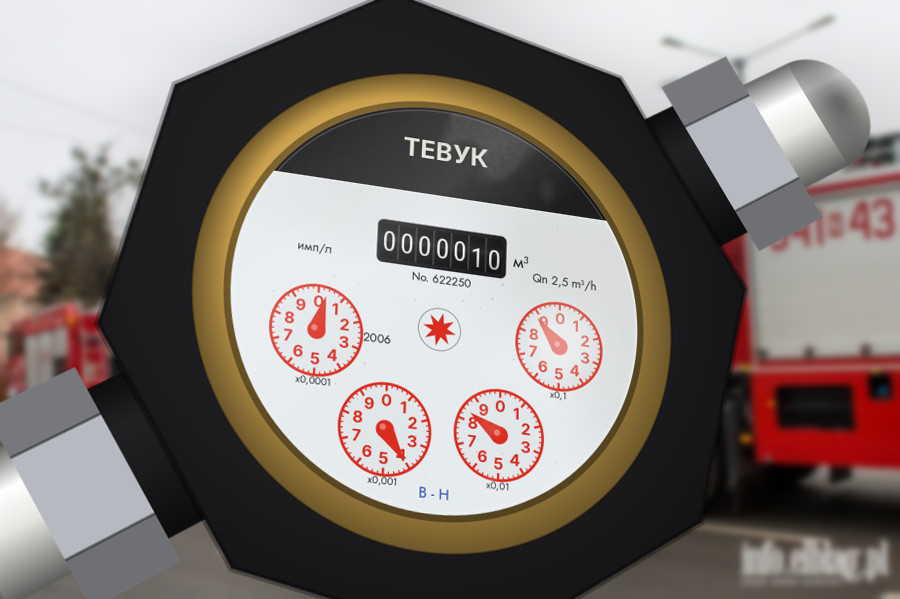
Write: 9.8840 m³
